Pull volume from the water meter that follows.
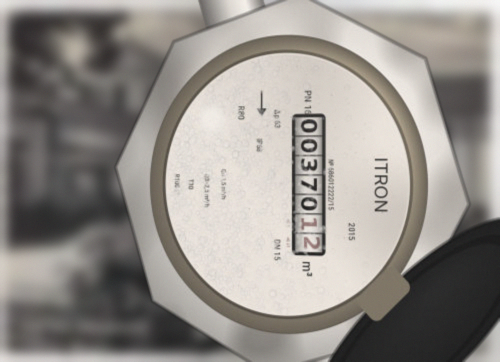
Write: 370.12 m³
